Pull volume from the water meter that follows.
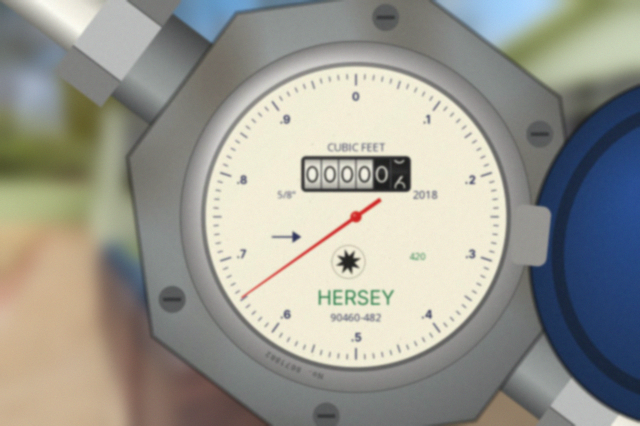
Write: 5.65 ft³
